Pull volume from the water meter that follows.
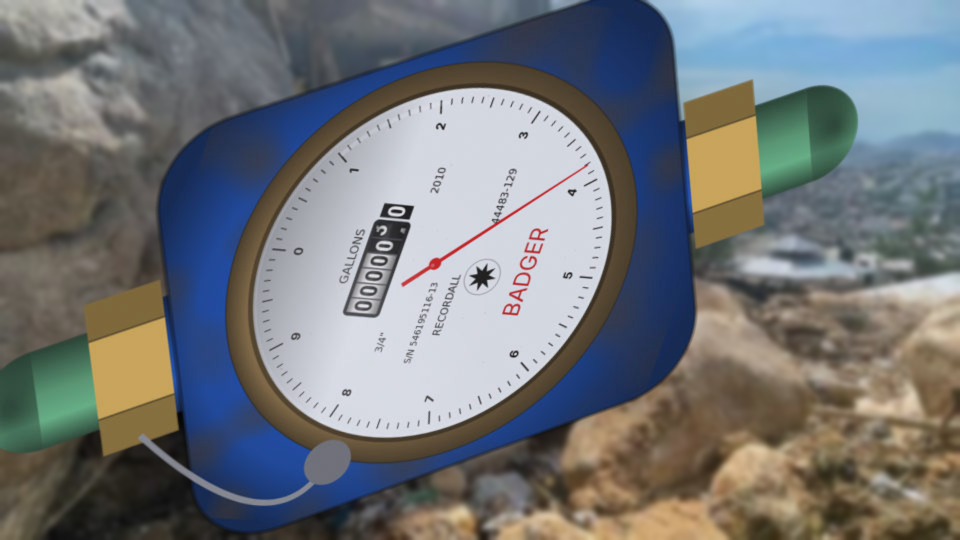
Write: 33.8 gal
